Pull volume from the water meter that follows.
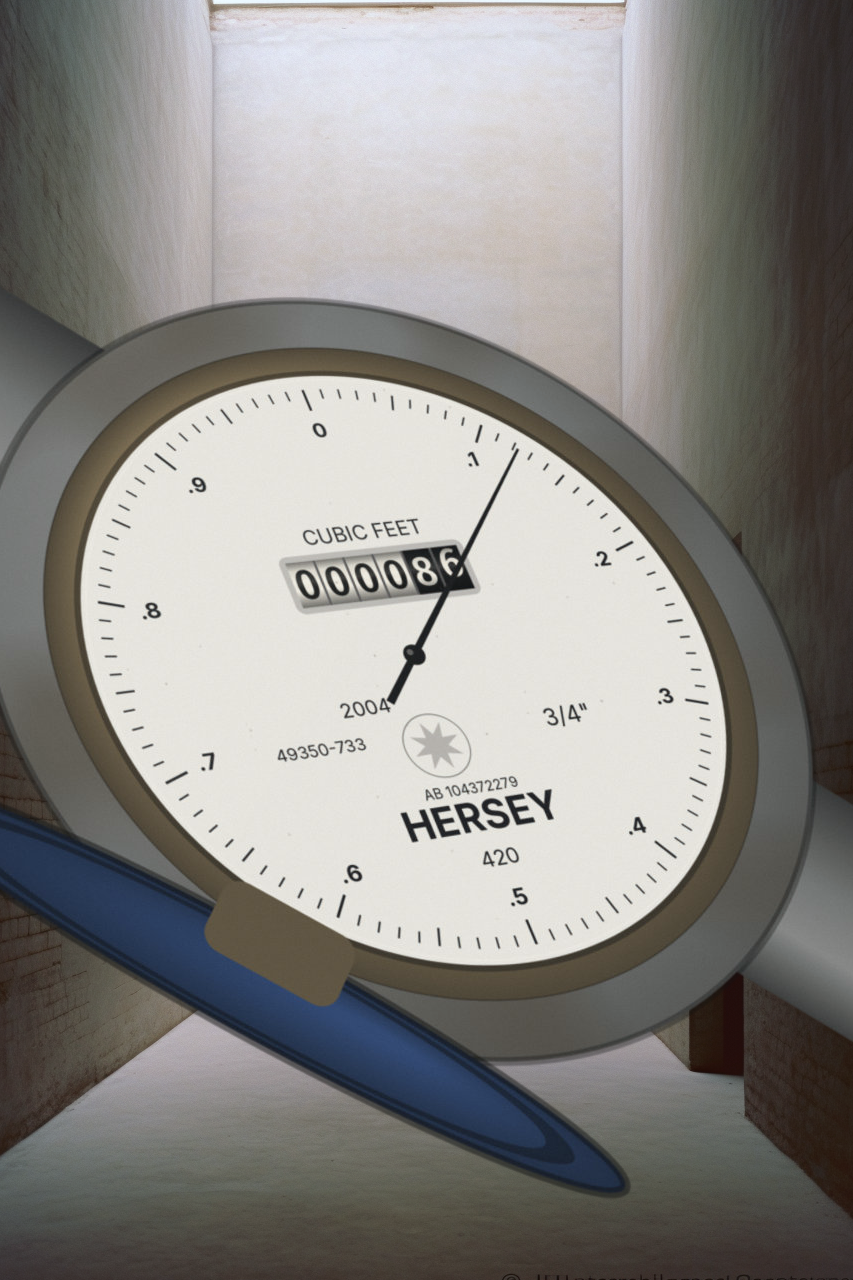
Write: 86.12 ft³
